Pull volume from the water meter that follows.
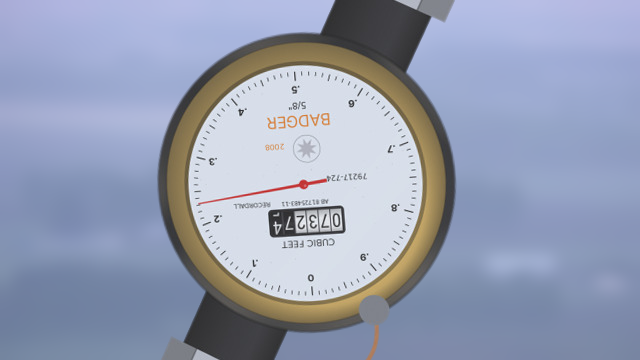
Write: 73274.23 ft³
